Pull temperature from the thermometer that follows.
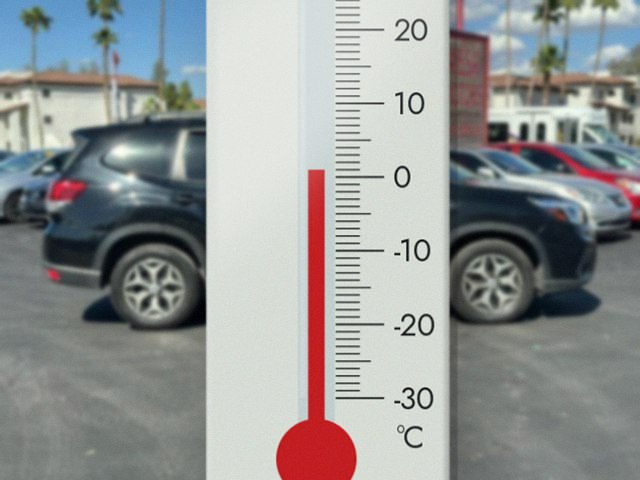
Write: 1 °C
